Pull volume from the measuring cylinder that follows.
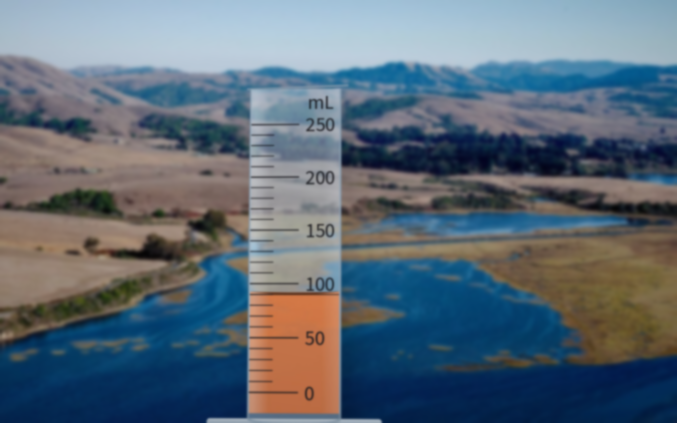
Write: 90 mL
